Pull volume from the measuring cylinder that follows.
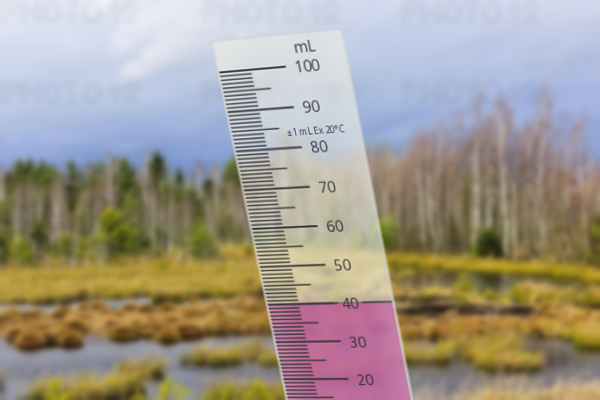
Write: 40 mL
